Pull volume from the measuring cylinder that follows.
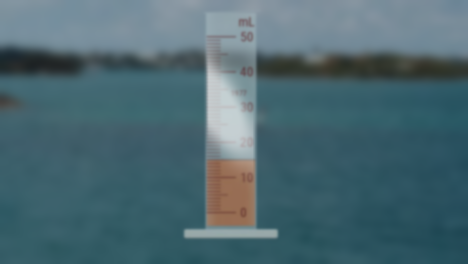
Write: 15 mL
